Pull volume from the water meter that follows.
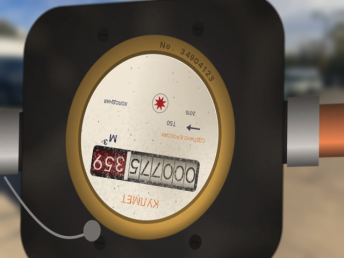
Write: 775.359 m³
